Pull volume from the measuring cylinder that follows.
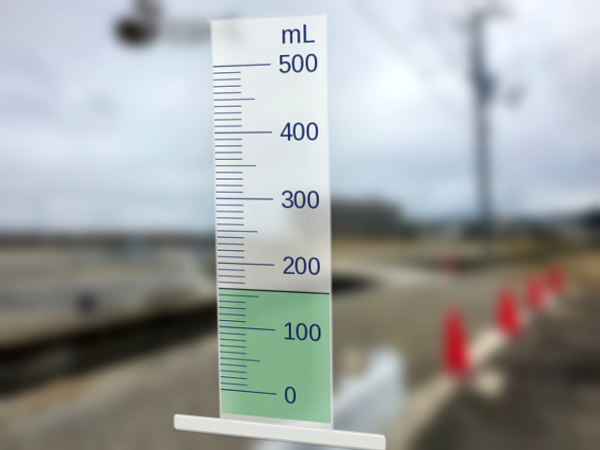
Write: 160 mL
